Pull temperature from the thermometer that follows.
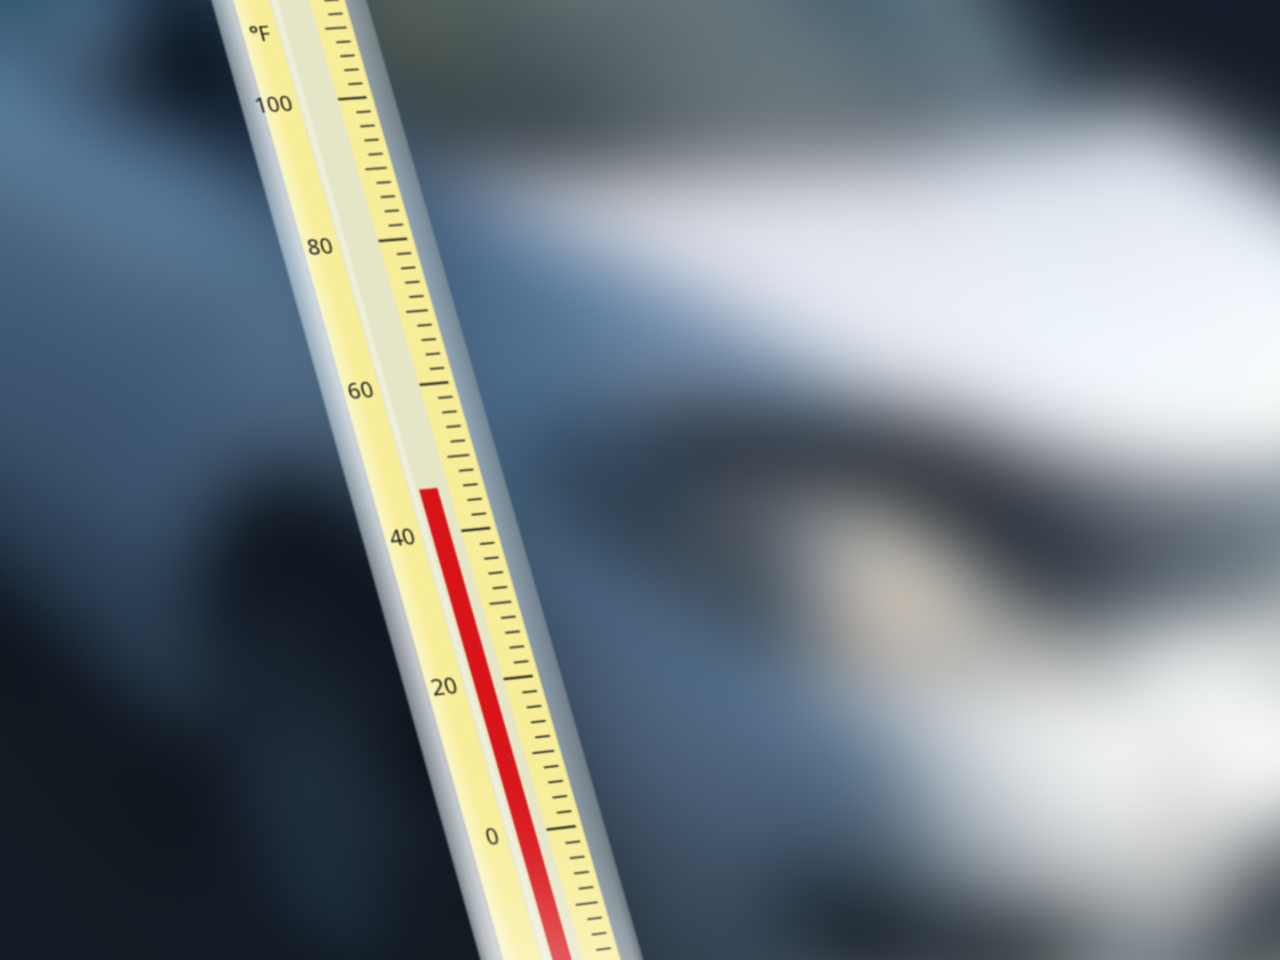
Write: 46 °F
